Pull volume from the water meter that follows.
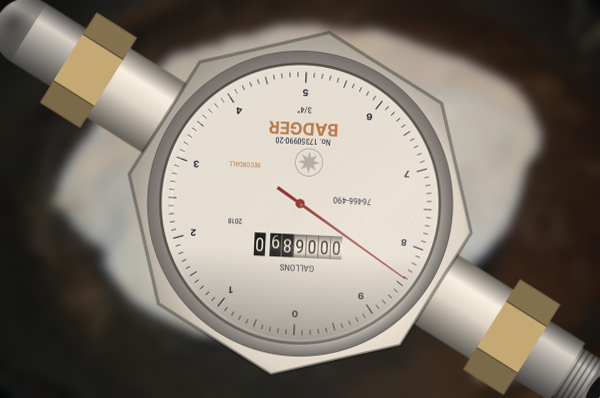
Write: 6888.4 gal
